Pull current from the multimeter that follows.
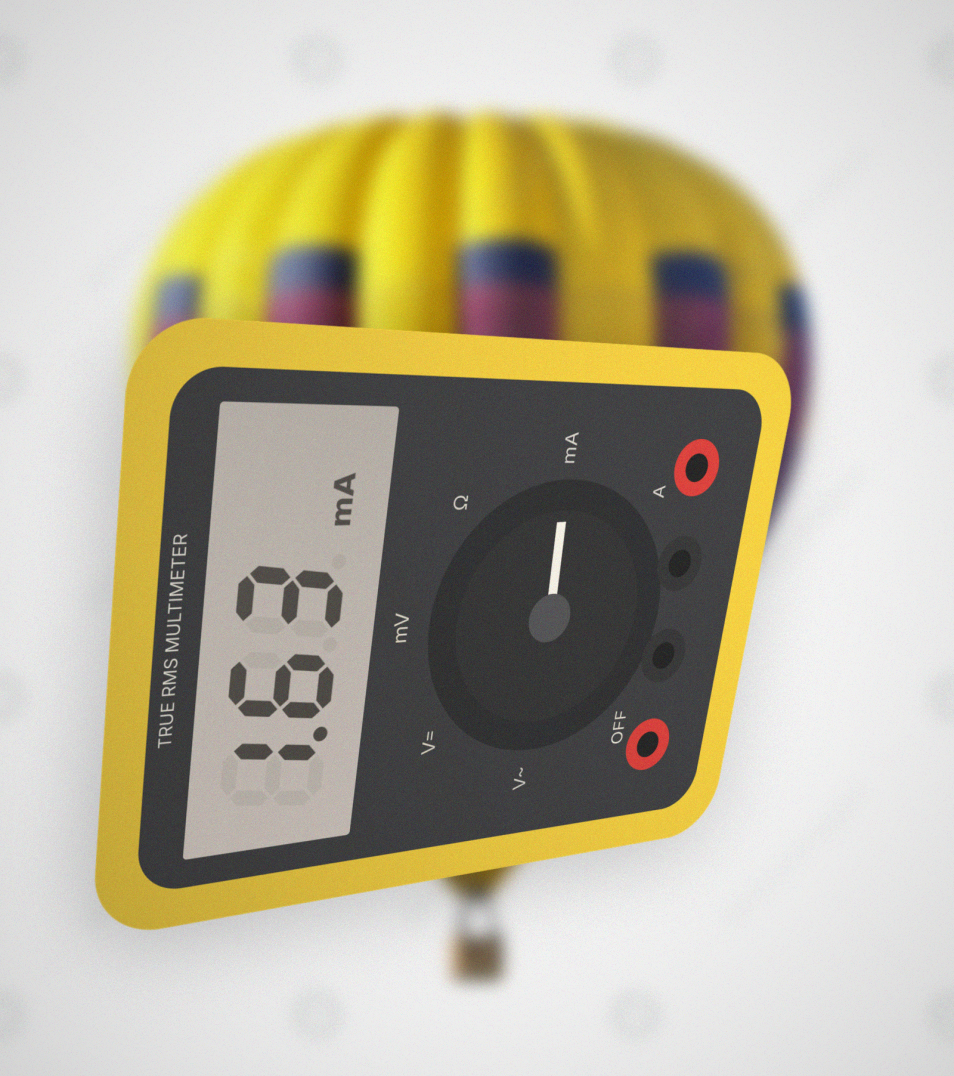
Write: 1.63 mA
